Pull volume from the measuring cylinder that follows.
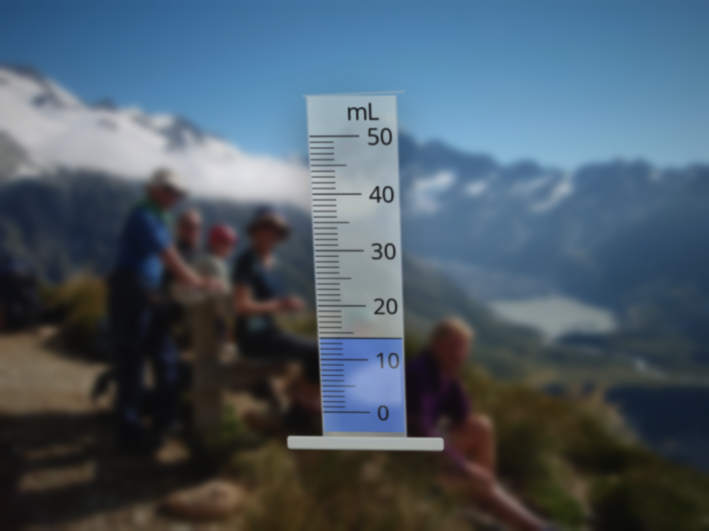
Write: 14 mL
